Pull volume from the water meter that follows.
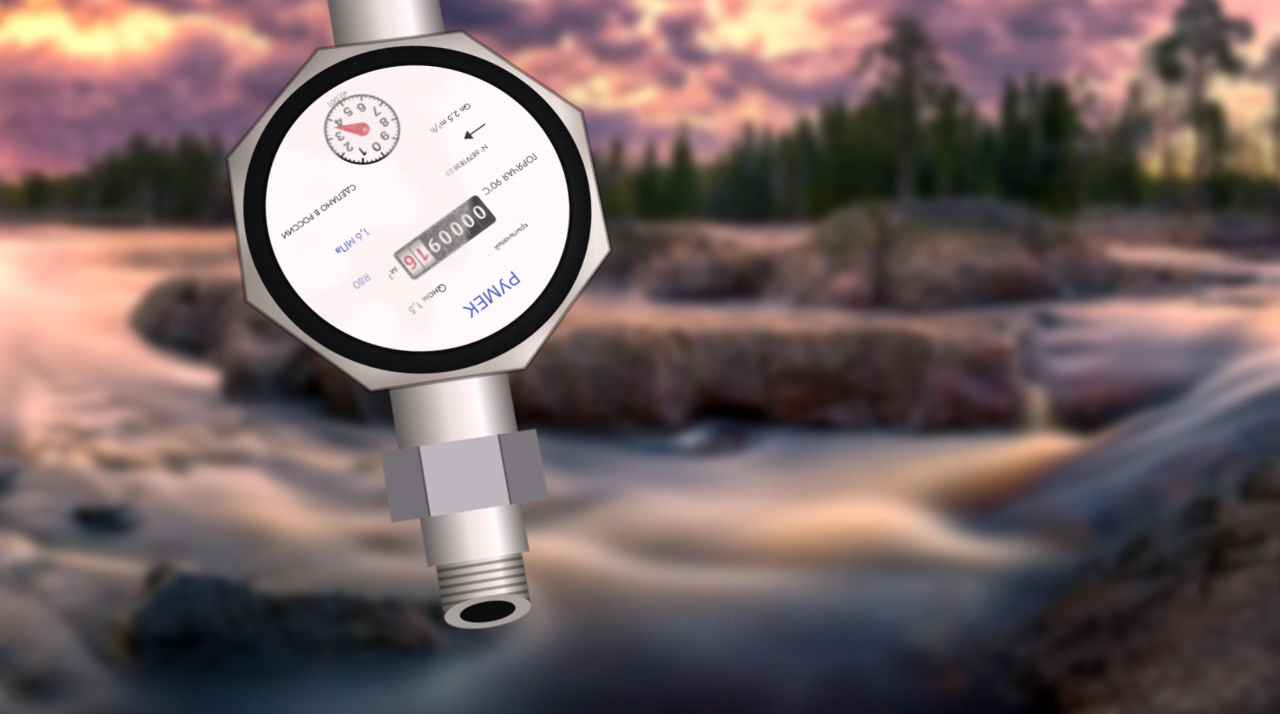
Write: 9.163 m³
